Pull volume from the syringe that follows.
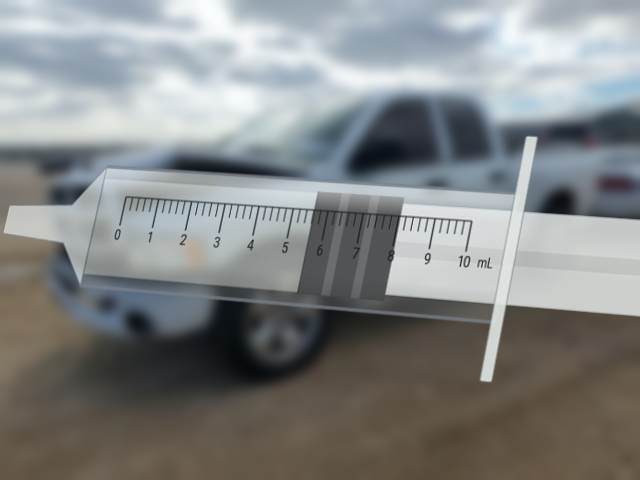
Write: 5.6 mL
